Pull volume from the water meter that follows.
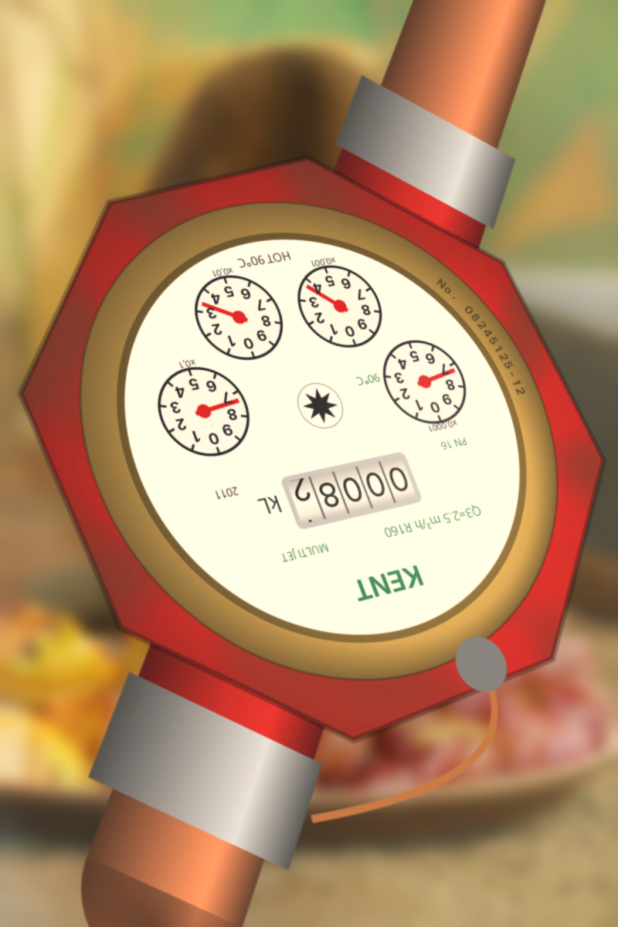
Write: 81.7337 kL
